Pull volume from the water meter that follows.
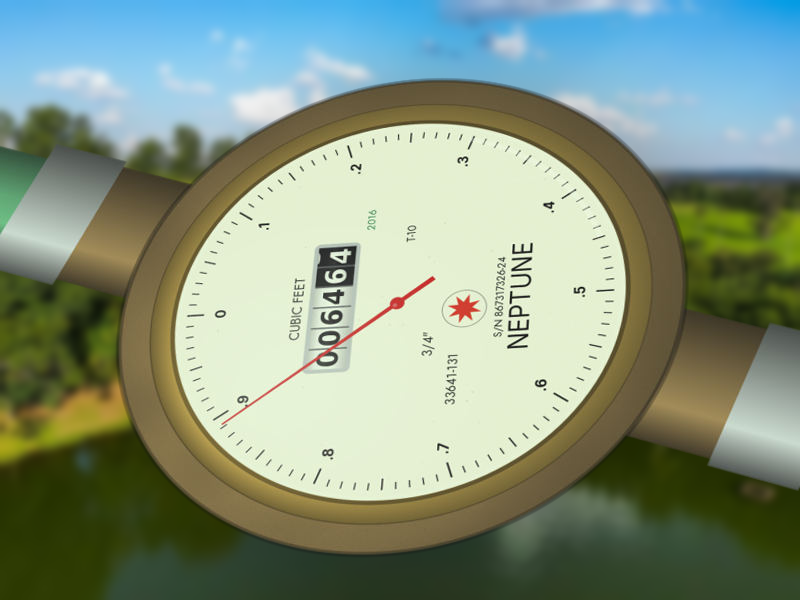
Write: 6463.89 ft³
